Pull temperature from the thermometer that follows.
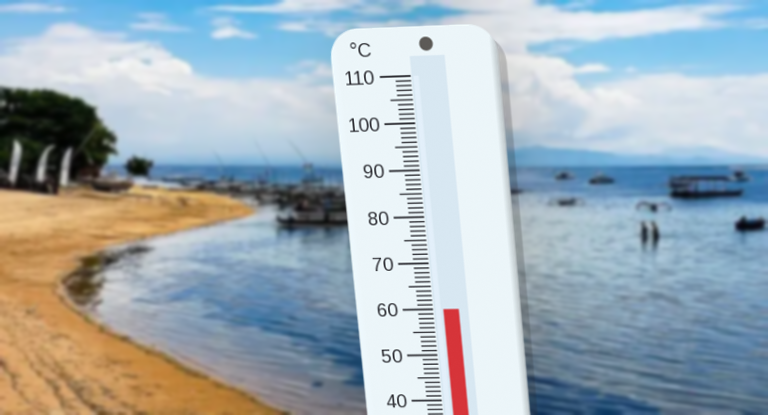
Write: 60 °C
